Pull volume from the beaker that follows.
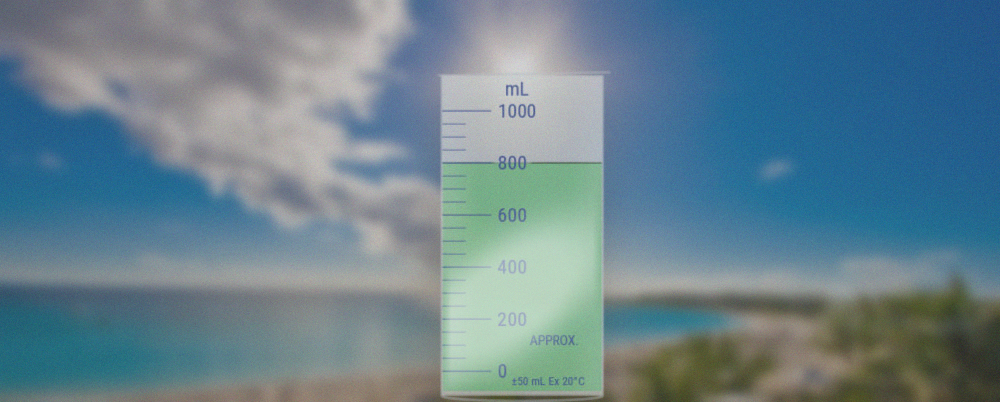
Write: 800 mL
